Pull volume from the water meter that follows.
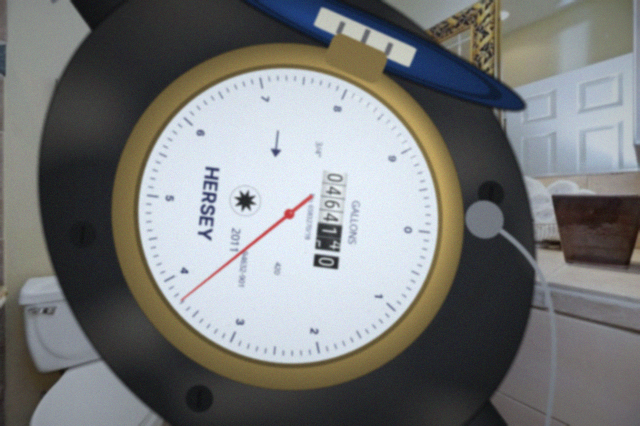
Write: 464143.7 gal
